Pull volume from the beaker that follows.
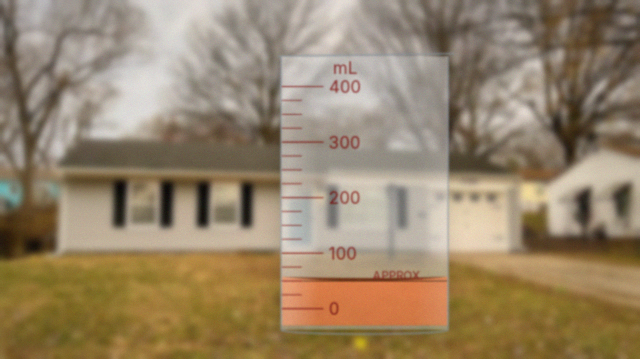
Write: 50 mL
